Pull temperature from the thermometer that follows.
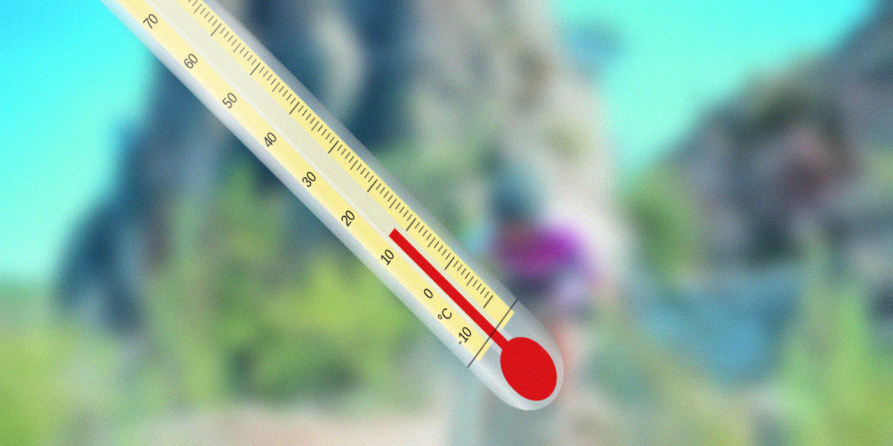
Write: 12 °C
